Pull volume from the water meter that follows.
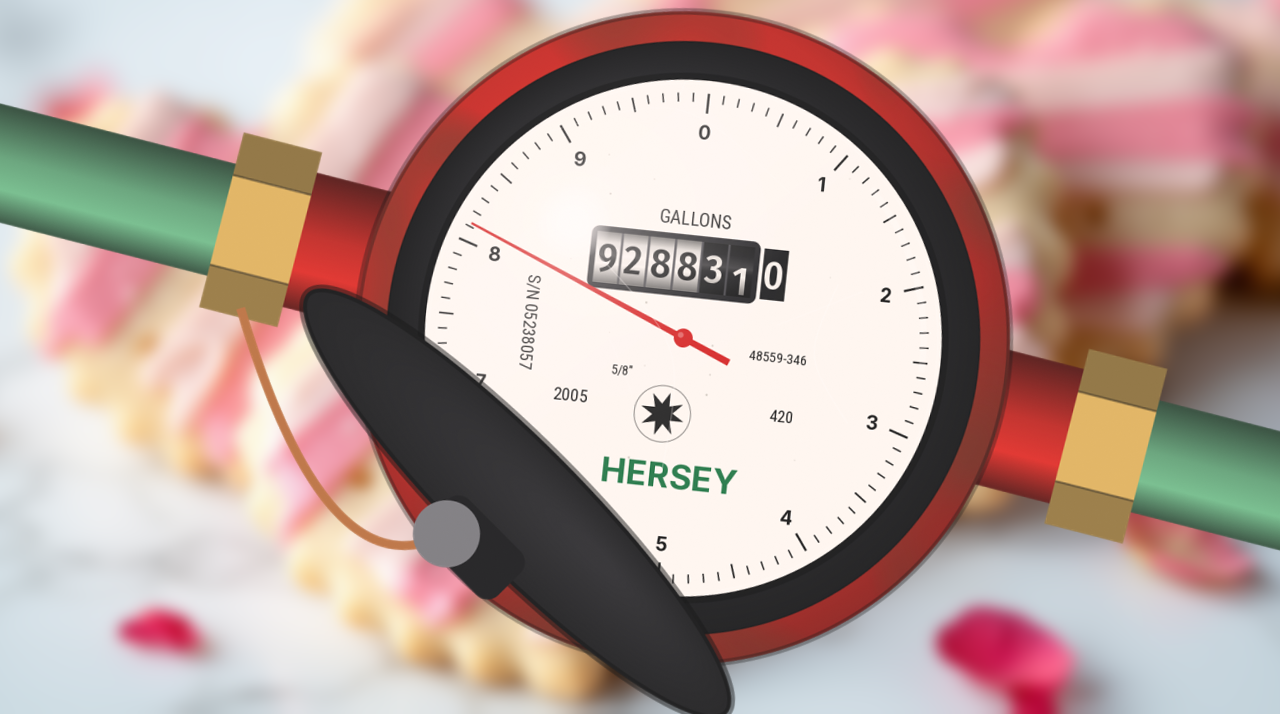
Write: 9288308.1 gal
